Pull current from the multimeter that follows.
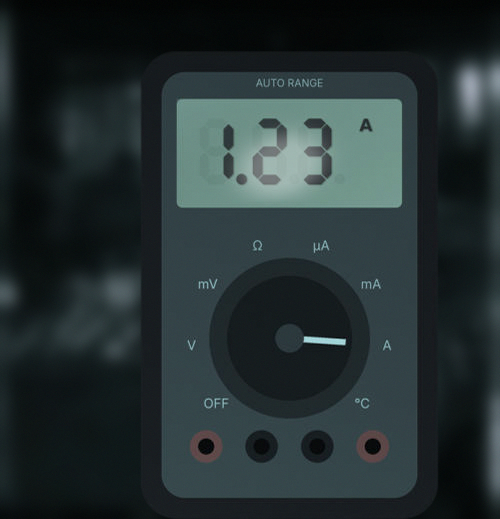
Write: 1.23 A
